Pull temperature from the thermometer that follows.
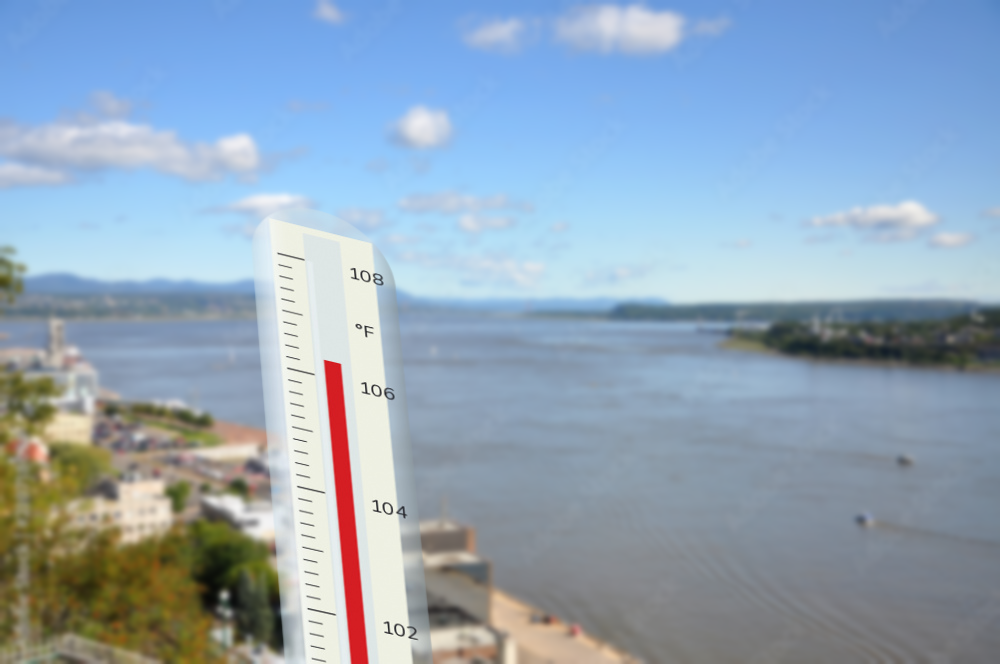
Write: 106.3 °F
